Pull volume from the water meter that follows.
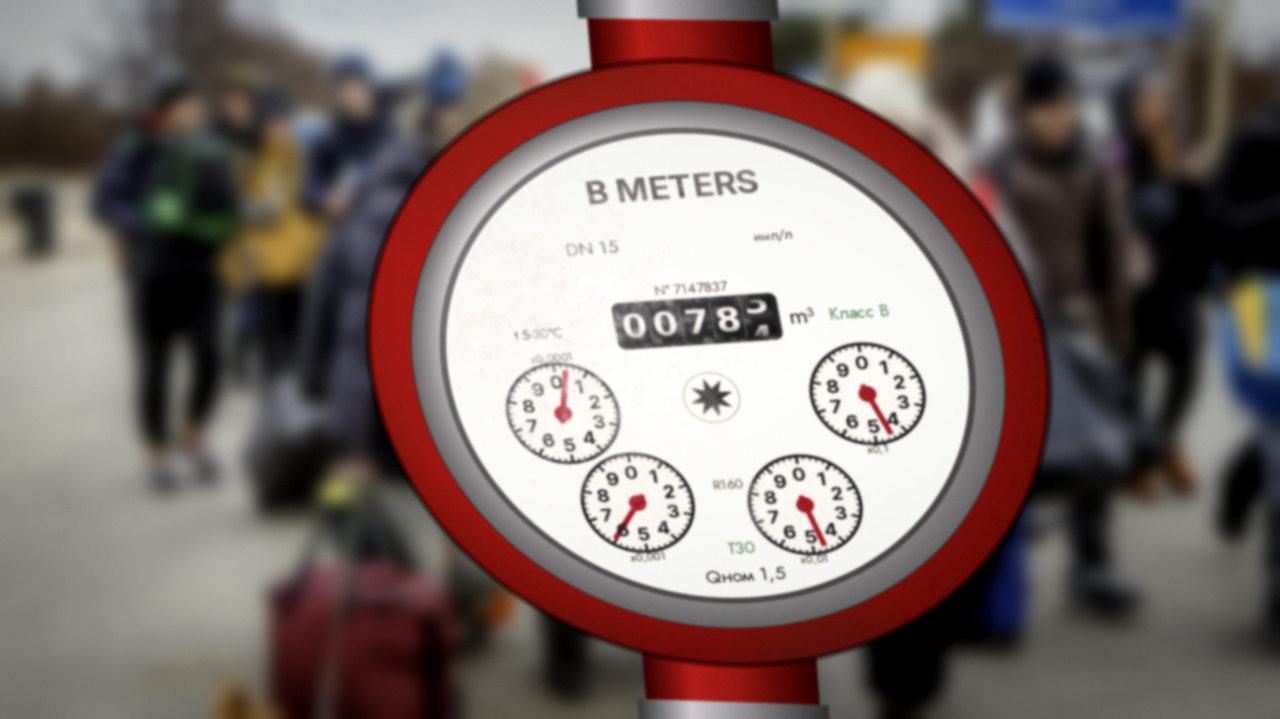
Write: 783.4460 m³
